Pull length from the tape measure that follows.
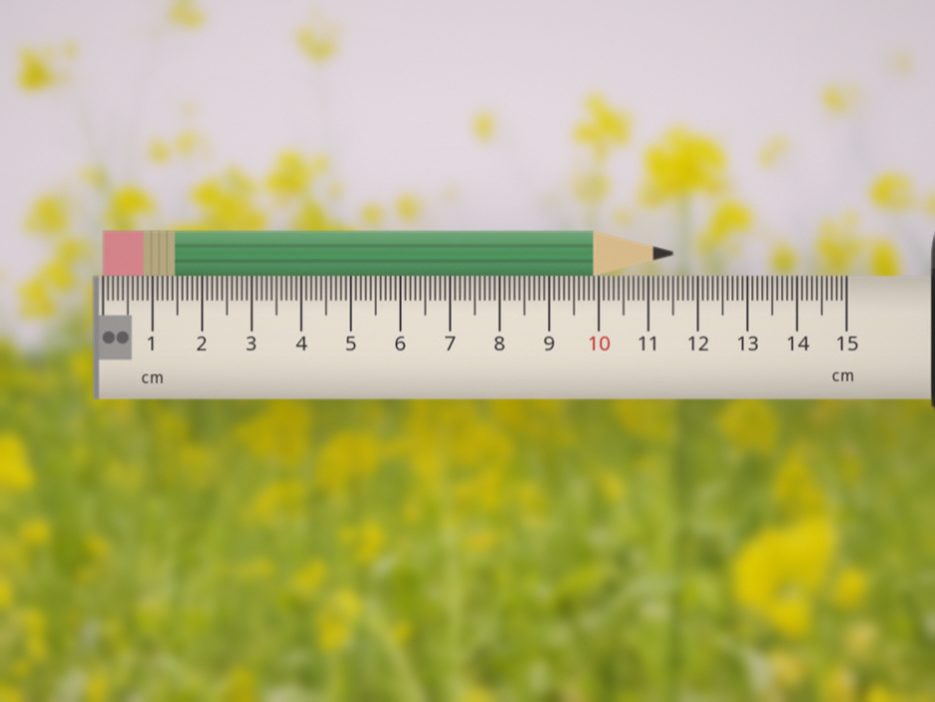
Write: 11.5 cm
